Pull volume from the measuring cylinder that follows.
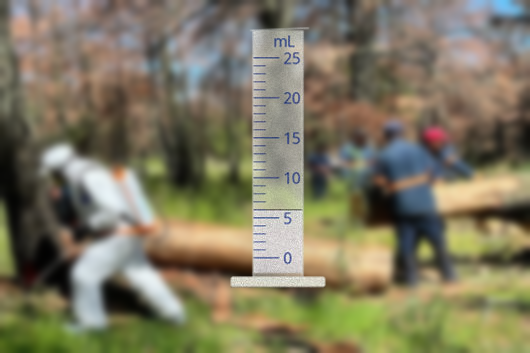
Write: 6 mL
